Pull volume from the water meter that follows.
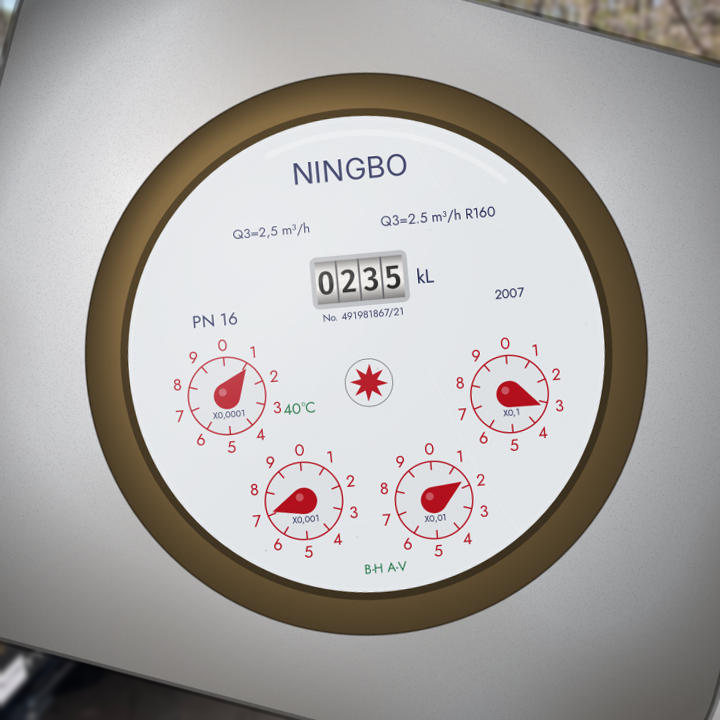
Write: 235.3171 kL
